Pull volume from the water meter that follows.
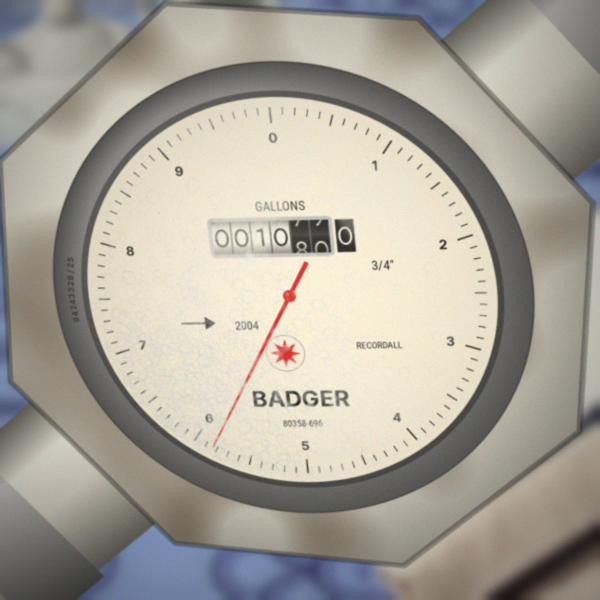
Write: 10795.8 gal
